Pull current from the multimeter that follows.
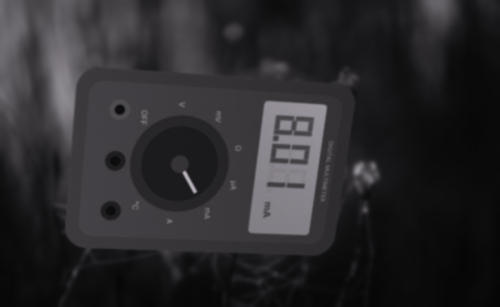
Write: 8.01 mA
